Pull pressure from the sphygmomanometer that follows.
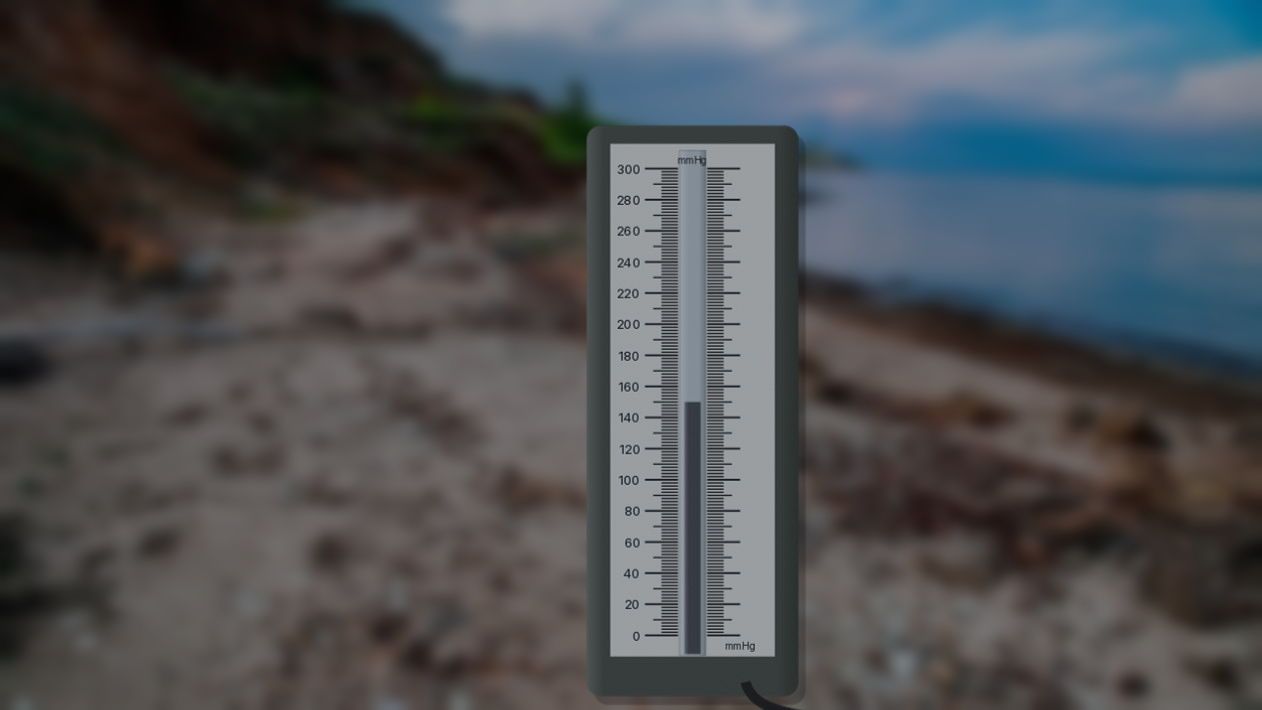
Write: 150 mmHg
